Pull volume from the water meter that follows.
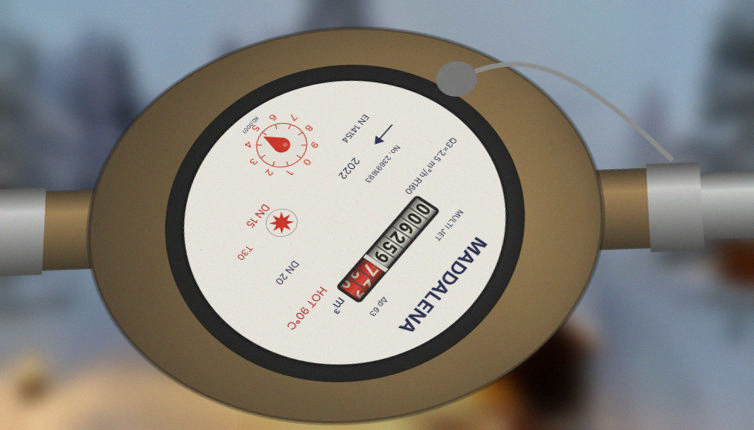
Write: 6259.7294 m³
